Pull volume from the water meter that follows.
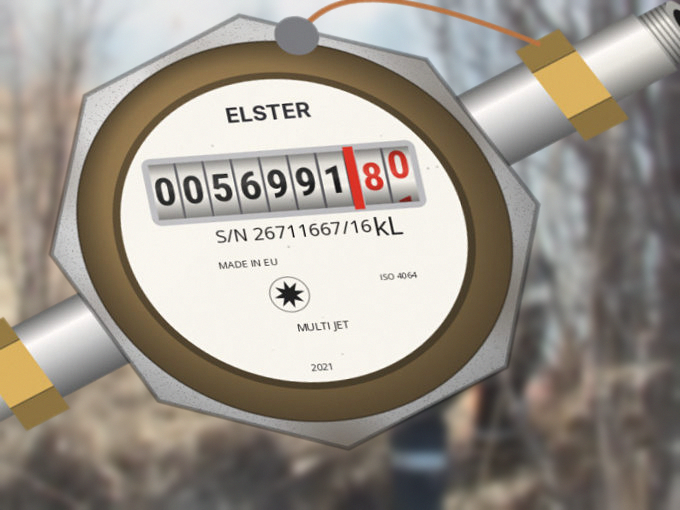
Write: 56991.80 kL
